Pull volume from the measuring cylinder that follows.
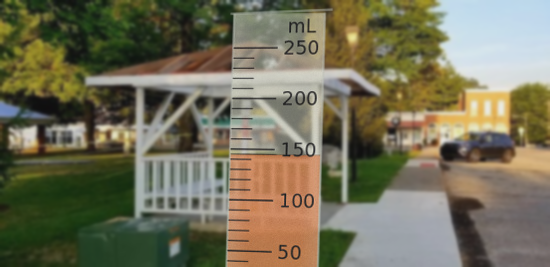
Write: 145 mL
